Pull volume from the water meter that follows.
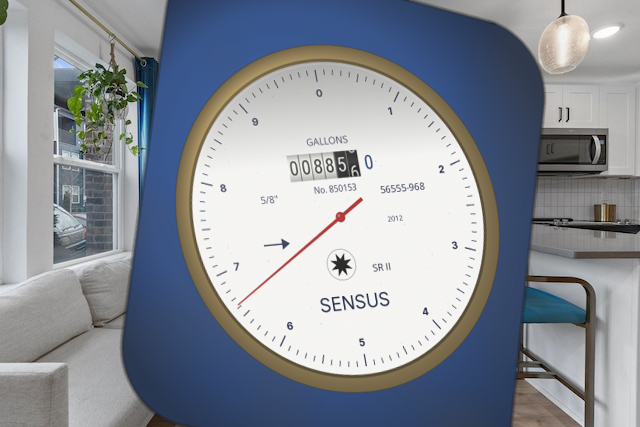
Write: 88556.6 gal
